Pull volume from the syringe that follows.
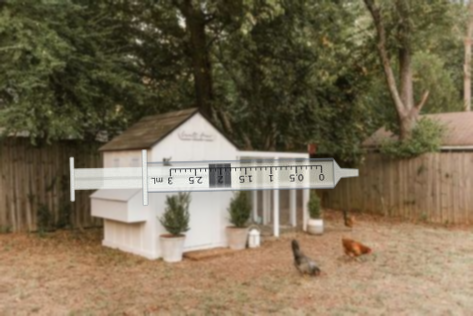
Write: 1.8 mL
